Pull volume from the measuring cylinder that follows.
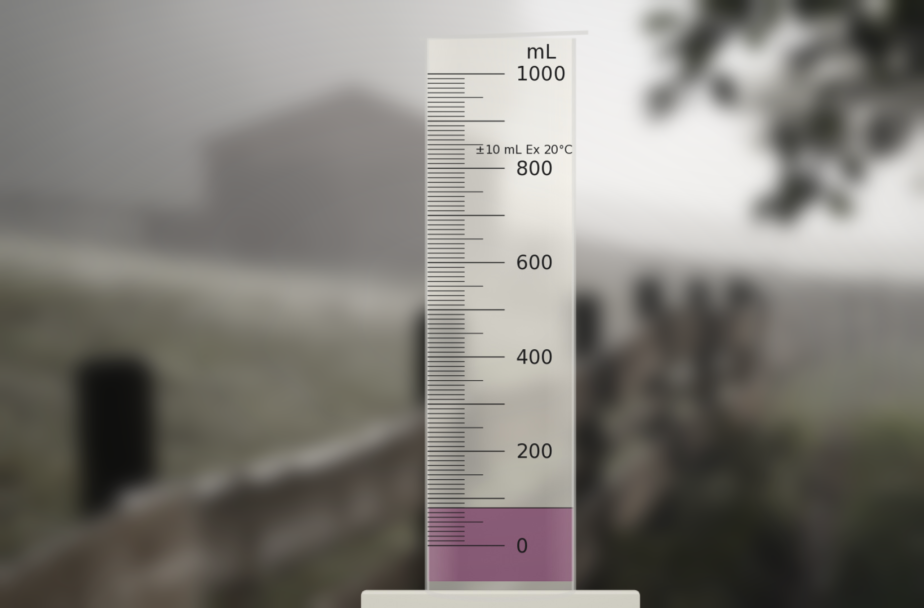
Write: 80 mL
